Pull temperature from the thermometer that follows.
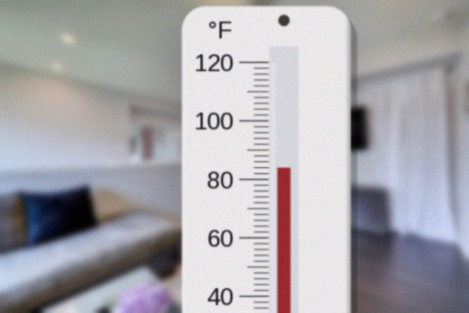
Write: 84 °F
